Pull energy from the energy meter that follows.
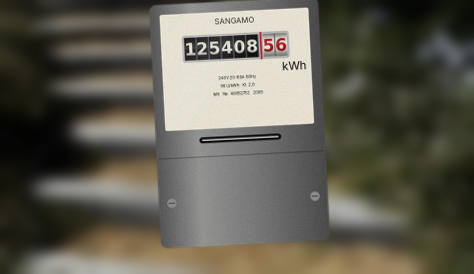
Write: 125408.56 kWh
